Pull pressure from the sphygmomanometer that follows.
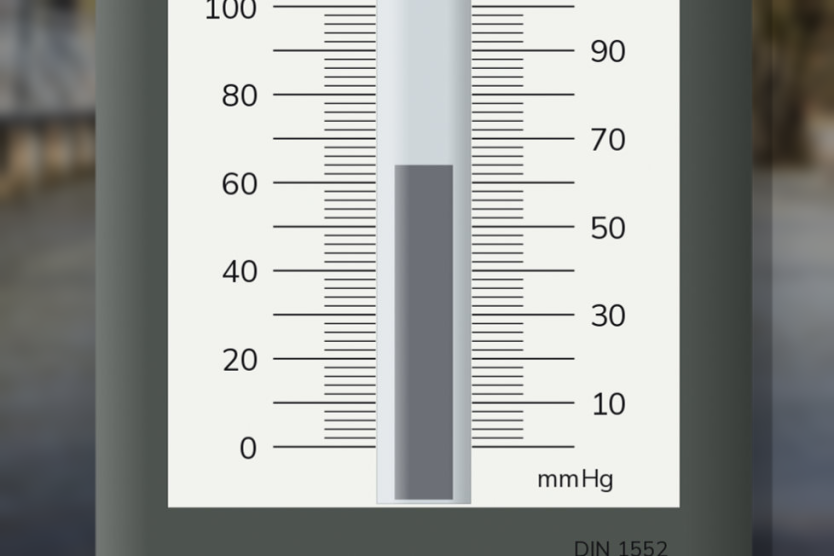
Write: 64 mmHg
